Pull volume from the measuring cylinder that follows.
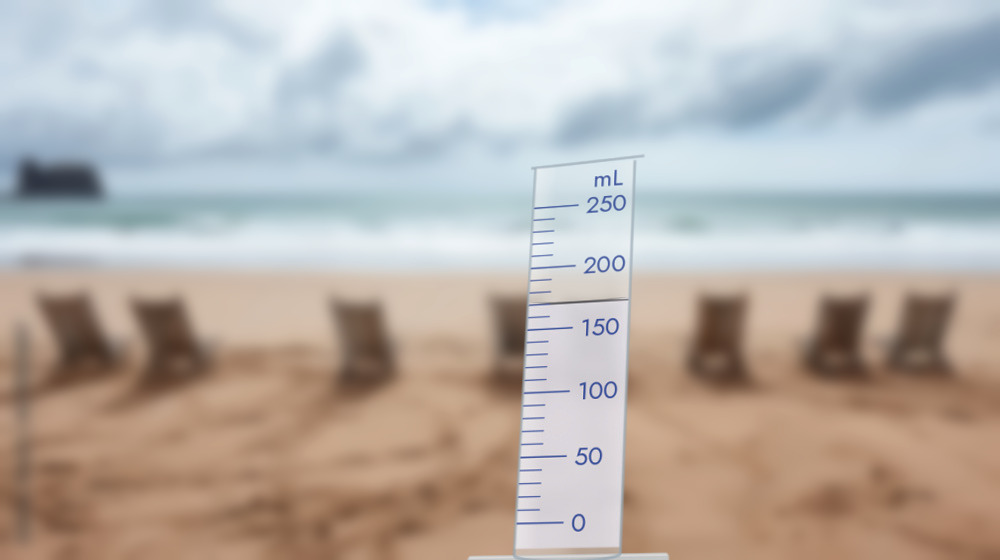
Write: 170 mL
